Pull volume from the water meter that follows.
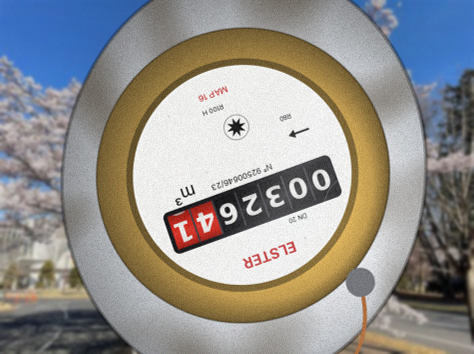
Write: 326.41 m³
